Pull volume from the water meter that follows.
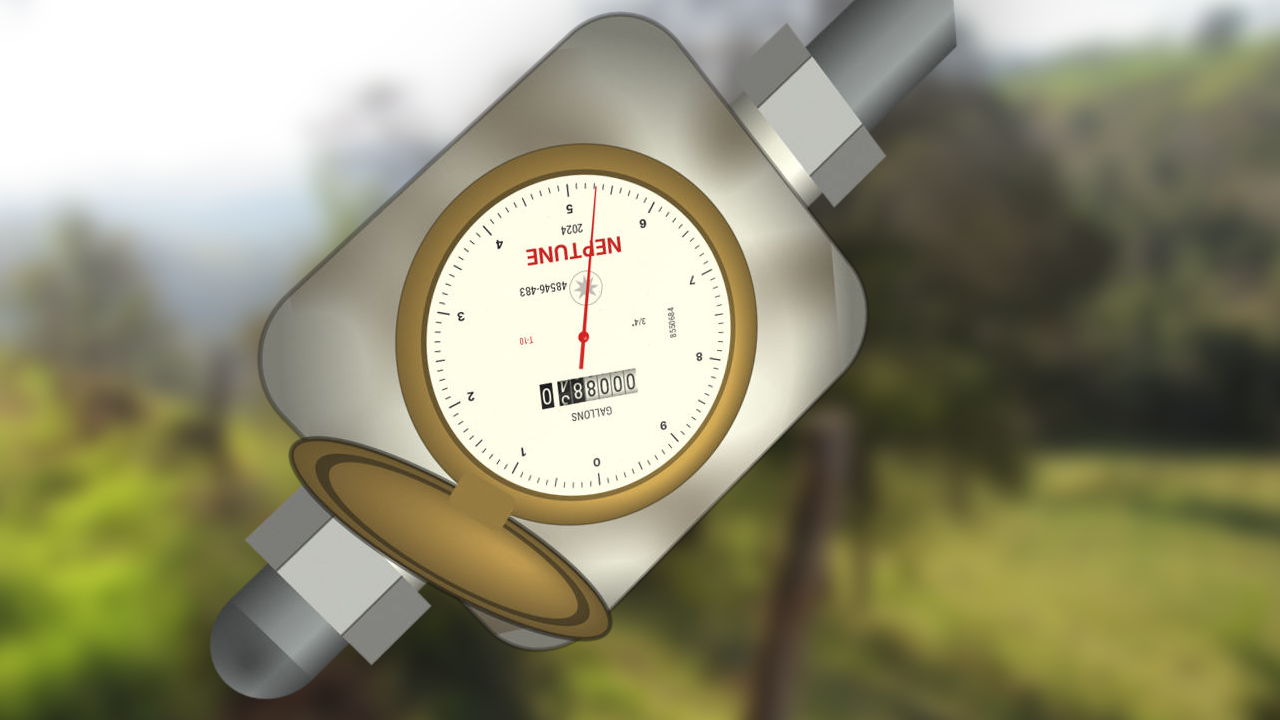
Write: 8835.3 gal
